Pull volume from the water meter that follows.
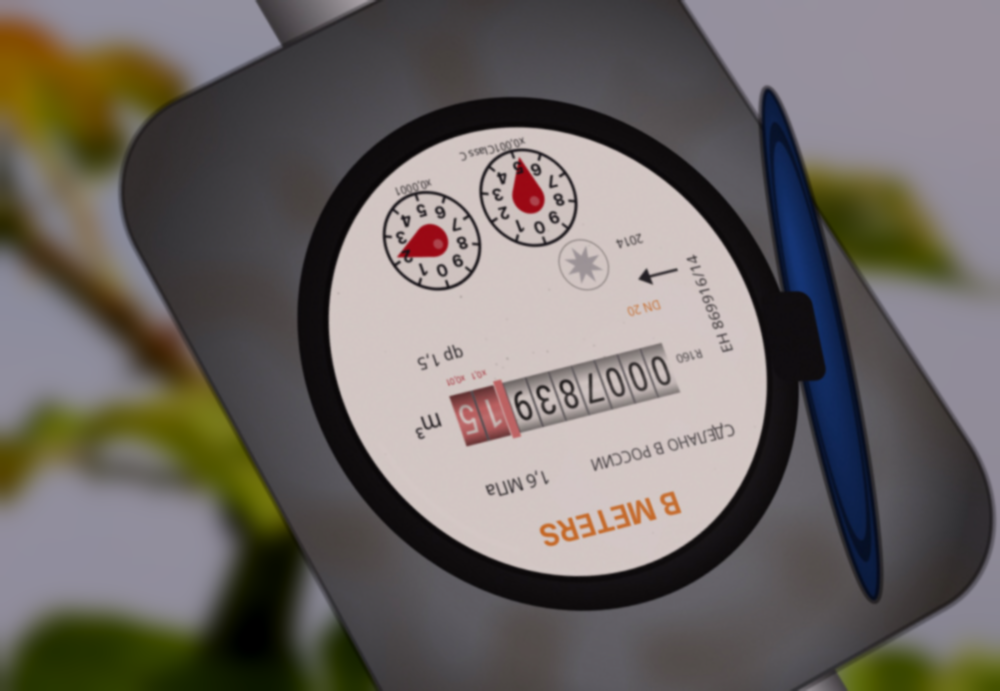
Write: 7839.1552 m³
